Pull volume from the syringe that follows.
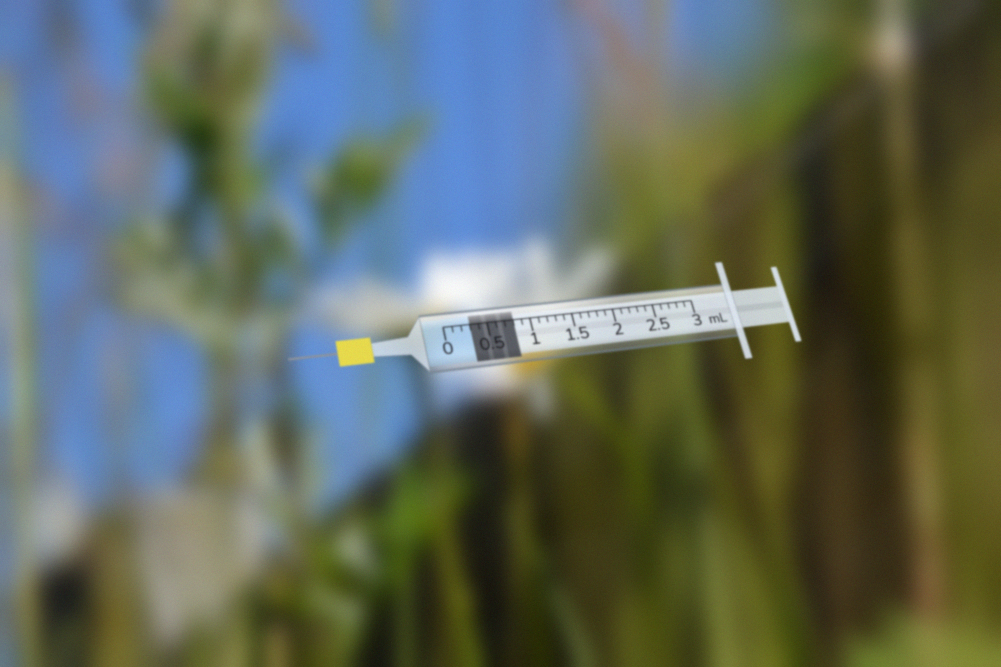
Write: 0.3 mL
